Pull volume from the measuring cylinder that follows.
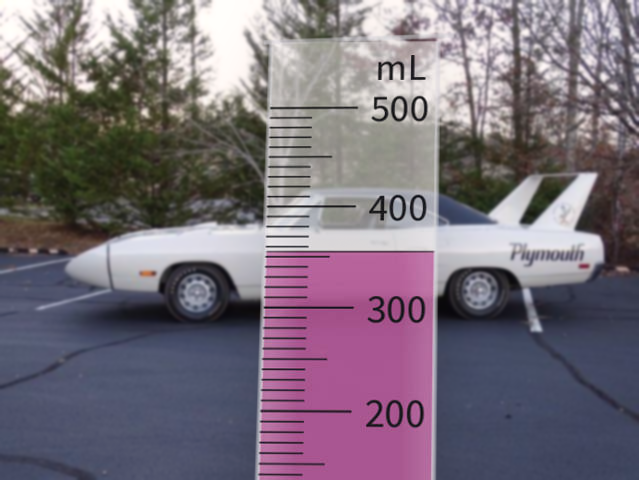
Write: 355 mL
